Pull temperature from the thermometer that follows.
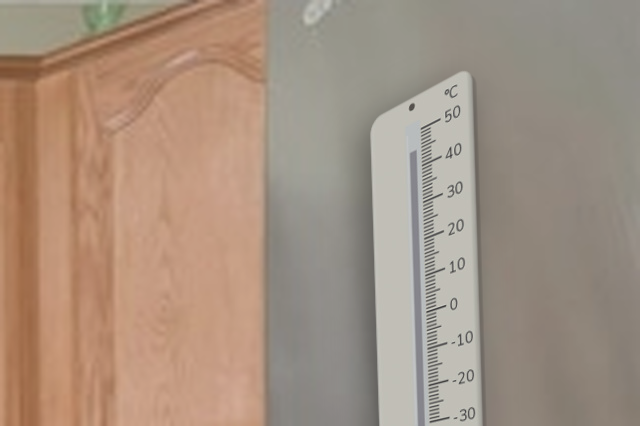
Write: 45 °C
